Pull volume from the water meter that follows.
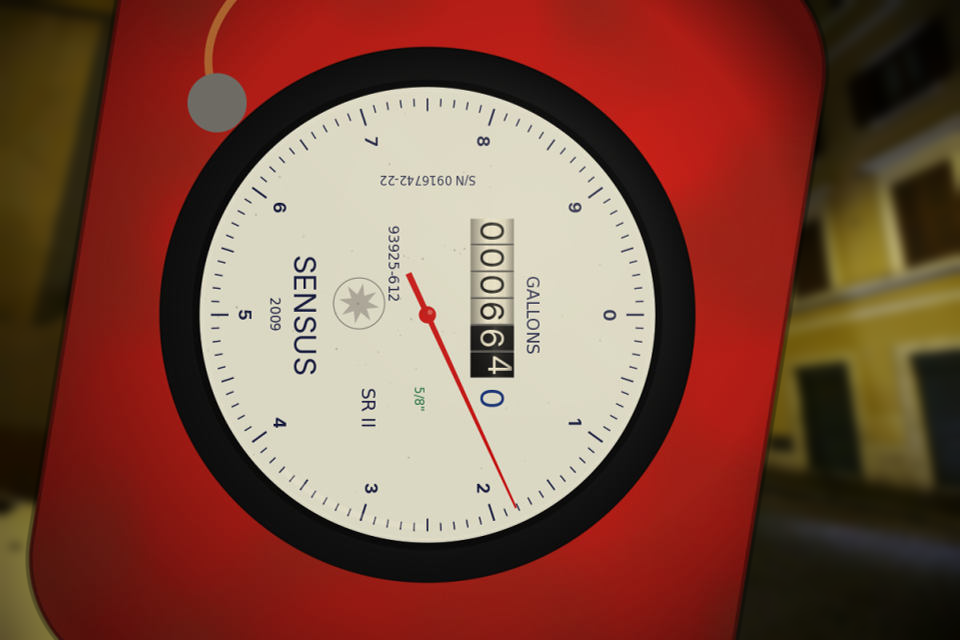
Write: 6641.8 gal
